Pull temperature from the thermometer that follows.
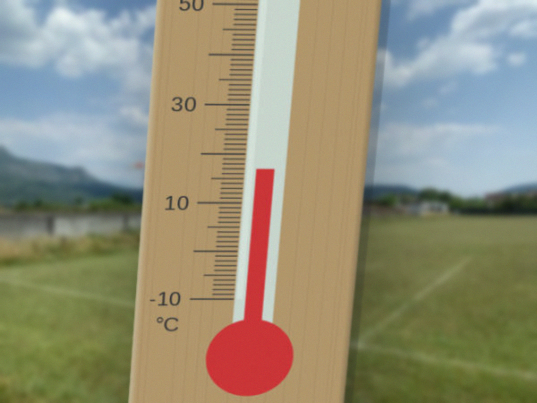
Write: 17 °C
